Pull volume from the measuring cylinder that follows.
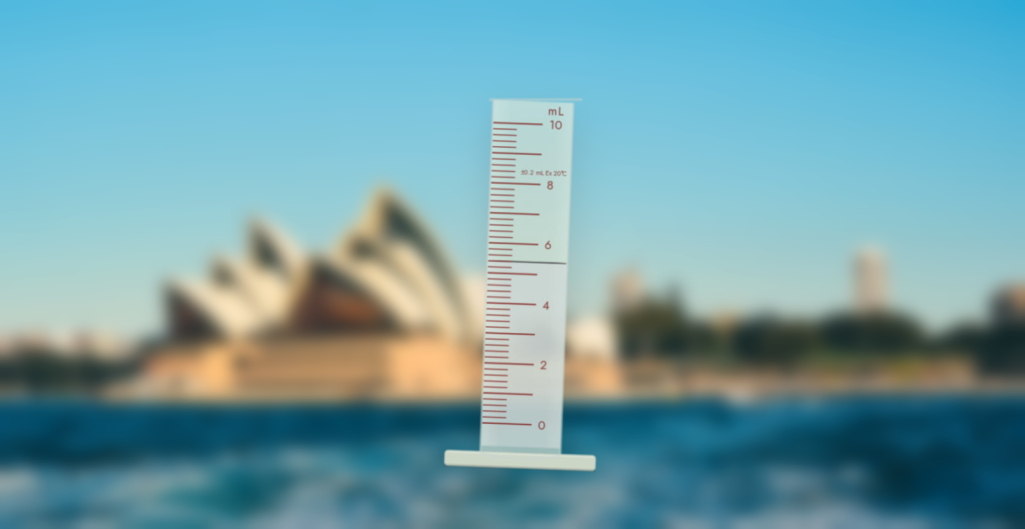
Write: 5.4 mL
